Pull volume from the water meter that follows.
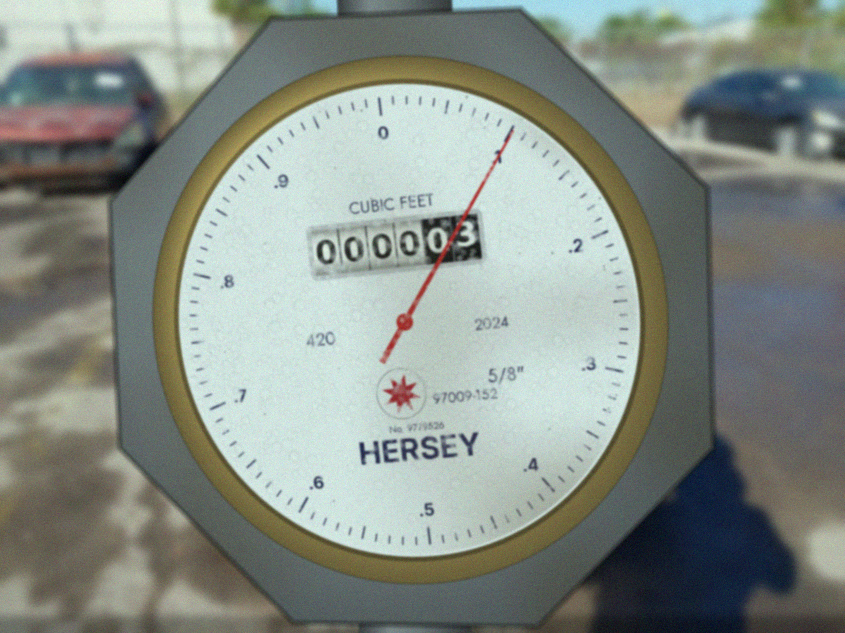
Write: 3.10 ft³
